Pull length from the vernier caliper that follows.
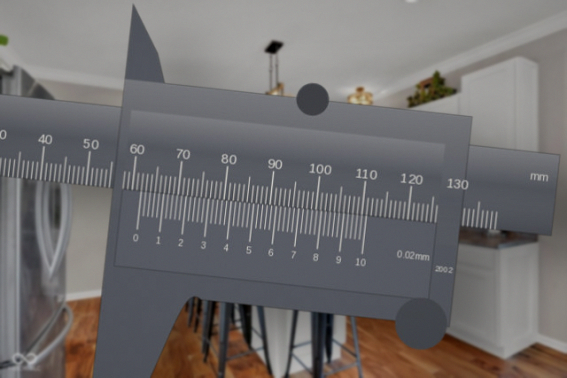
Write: 62.0 mm
